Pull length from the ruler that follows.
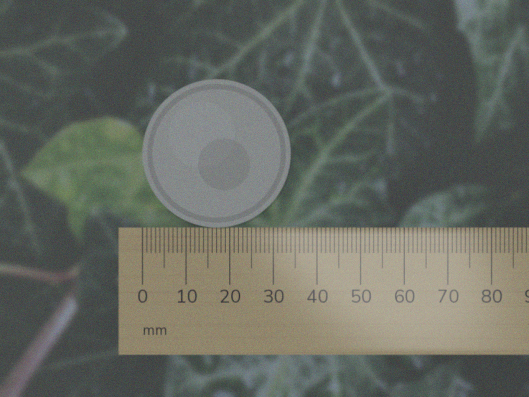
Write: 34 mm
